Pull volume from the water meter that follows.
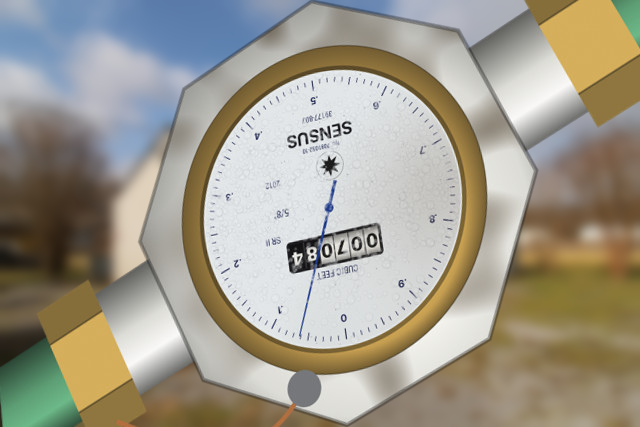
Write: 7084.06 ft³
